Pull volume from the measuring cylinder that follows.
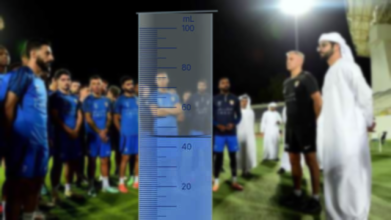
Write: 45 mL
